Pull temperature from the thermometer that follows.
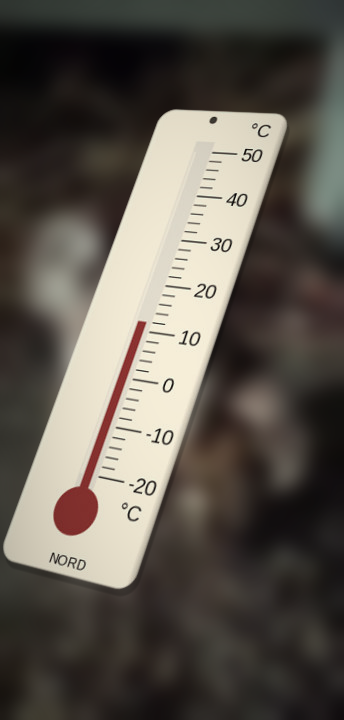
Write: 12 °C
